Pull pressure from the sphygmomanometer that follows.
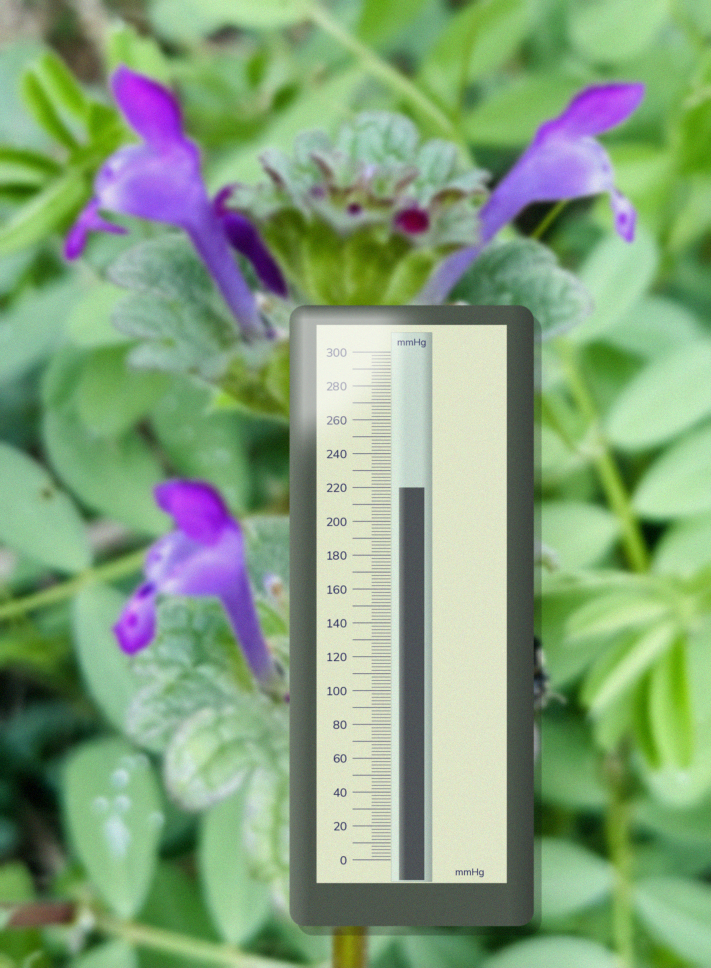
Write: 220 mmHg
